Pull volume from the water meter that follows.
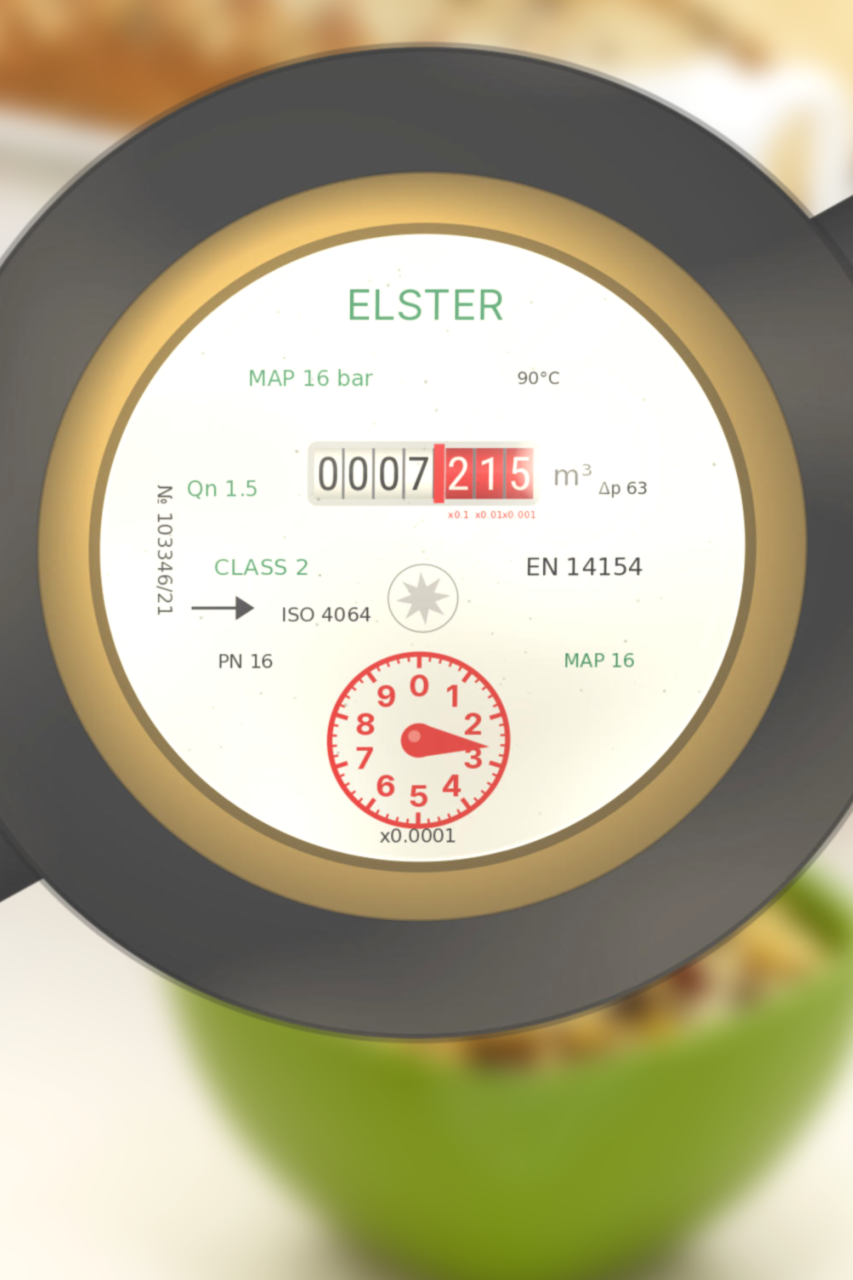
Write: 7.2152 m³
